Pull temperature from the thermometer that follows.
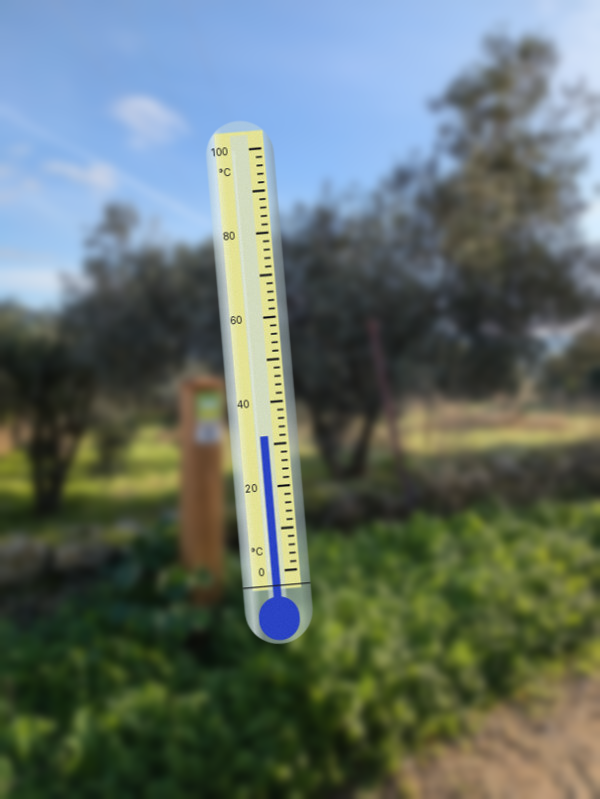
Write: 32 °C
